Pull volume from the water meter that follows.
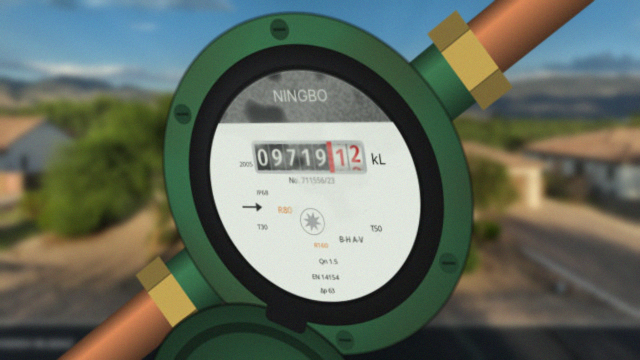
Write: 9719.12 kL
